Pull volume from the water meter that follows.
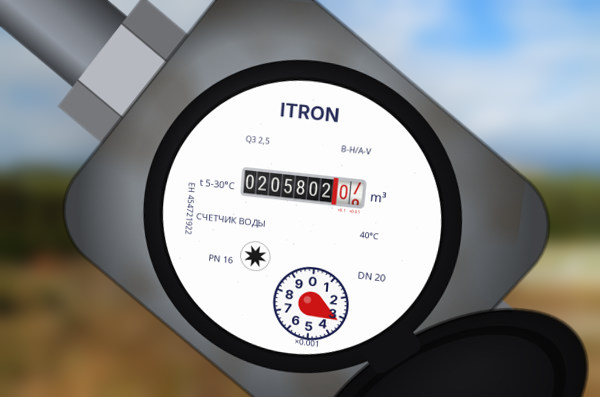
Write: 205802.073 m³
